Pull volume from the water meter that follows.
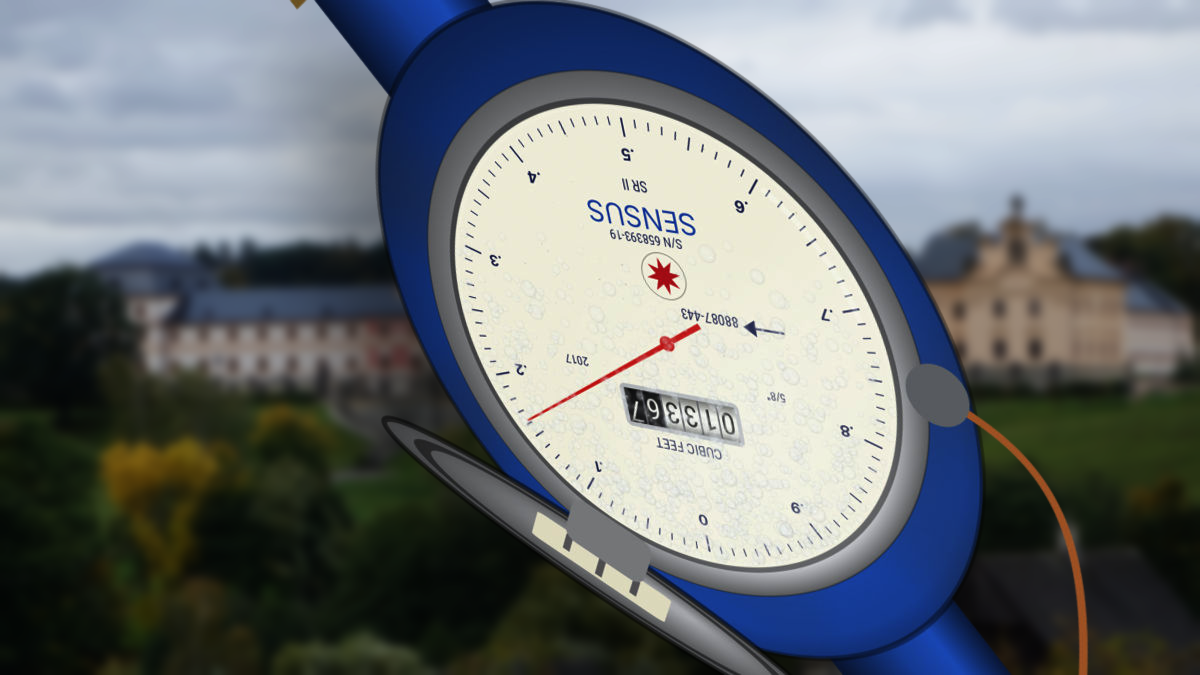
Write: 13367.16 ft³
